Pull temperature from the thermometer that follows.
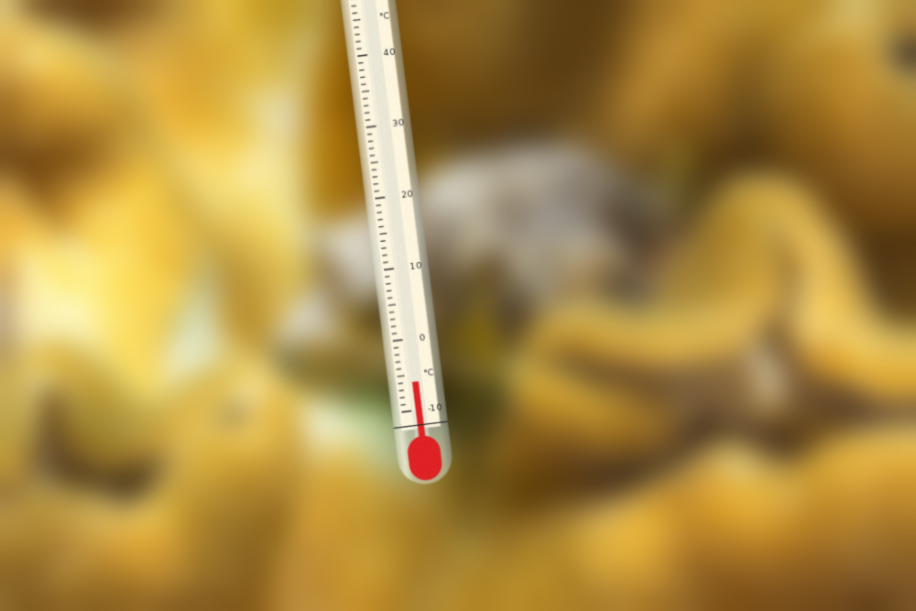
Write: -6 °C
